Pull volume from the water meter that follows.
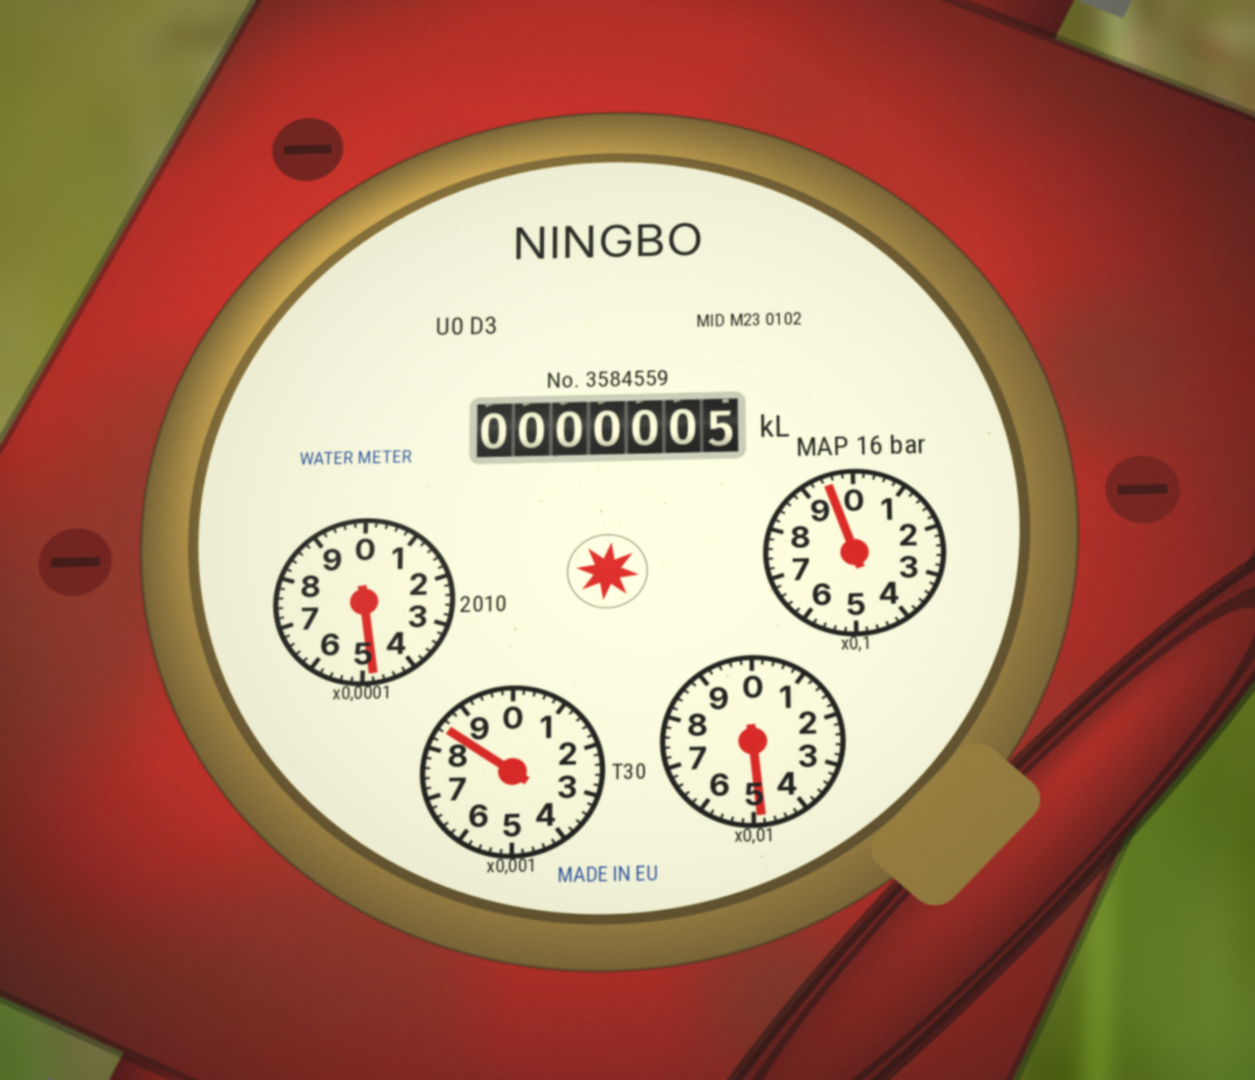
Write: 4.9484 kL
